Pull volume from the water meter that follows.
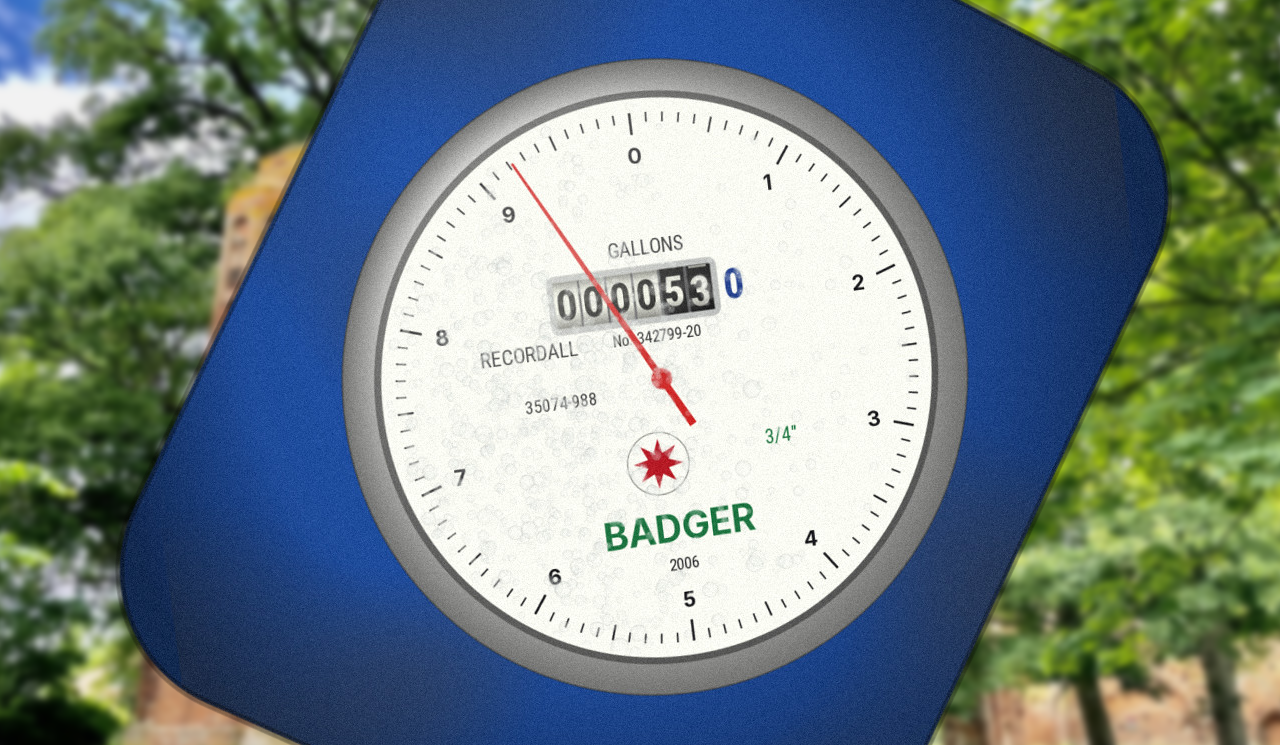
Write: 529.2 gal
